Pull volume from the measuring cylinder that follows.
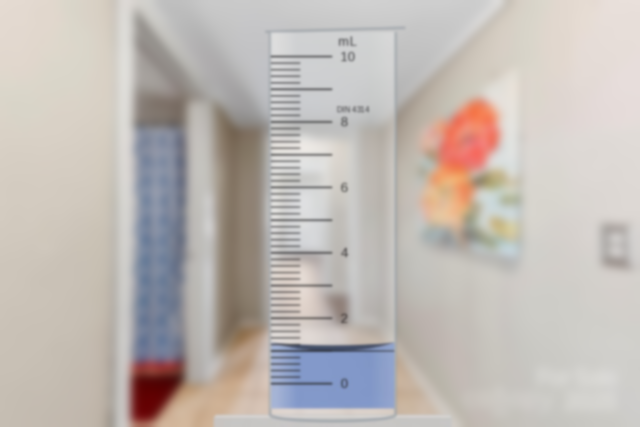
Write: 1 mL
